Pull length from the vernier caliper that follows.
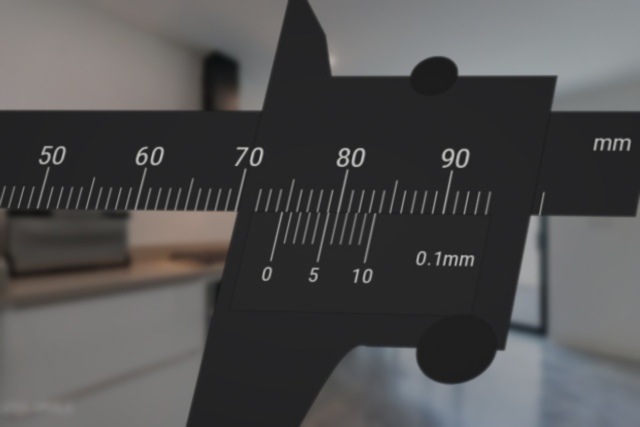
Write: 74.6 mm
